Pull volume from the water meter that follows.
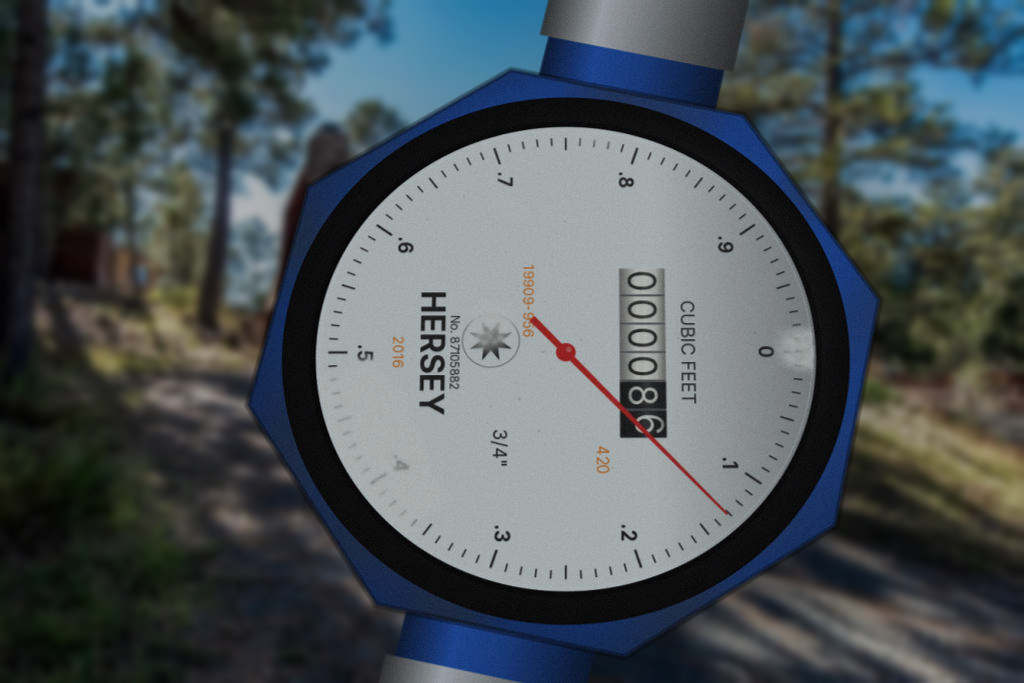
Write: 86.13 ft³
